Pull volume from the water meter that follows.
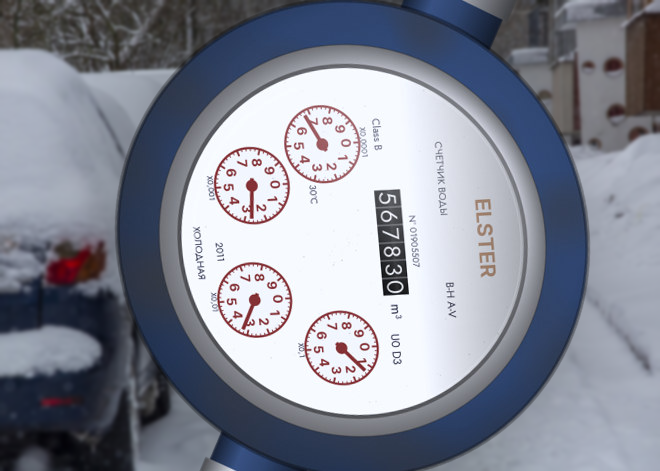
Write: 567830.1326 m³
